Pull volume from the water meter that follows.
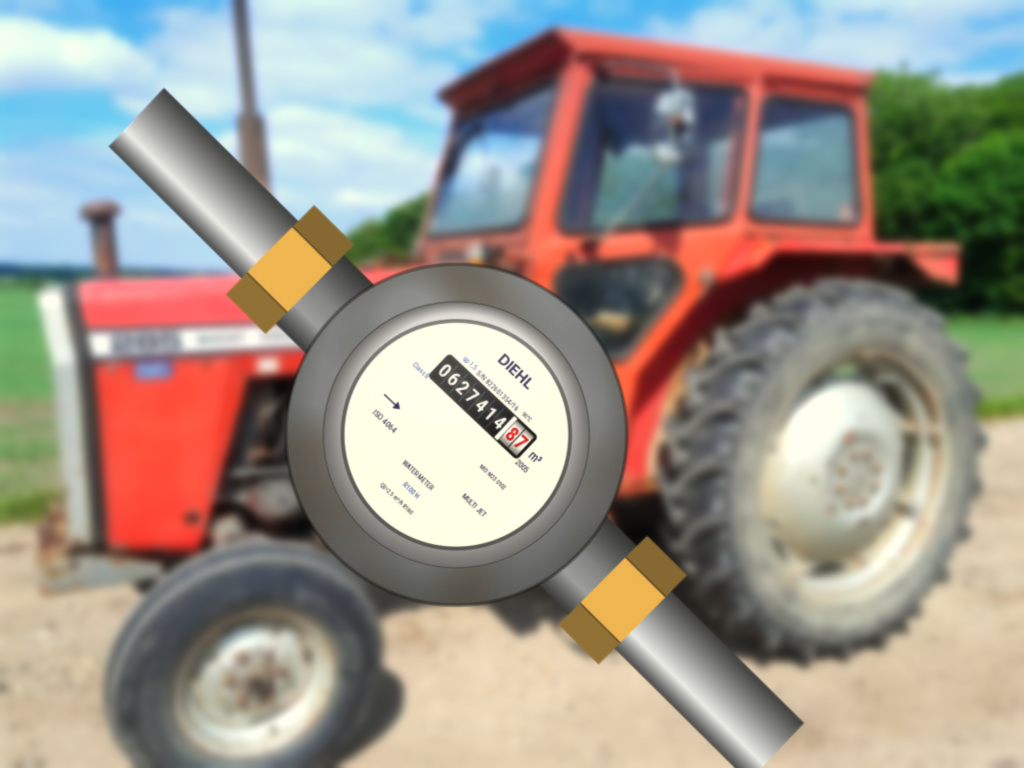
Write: 627414.87 m³
